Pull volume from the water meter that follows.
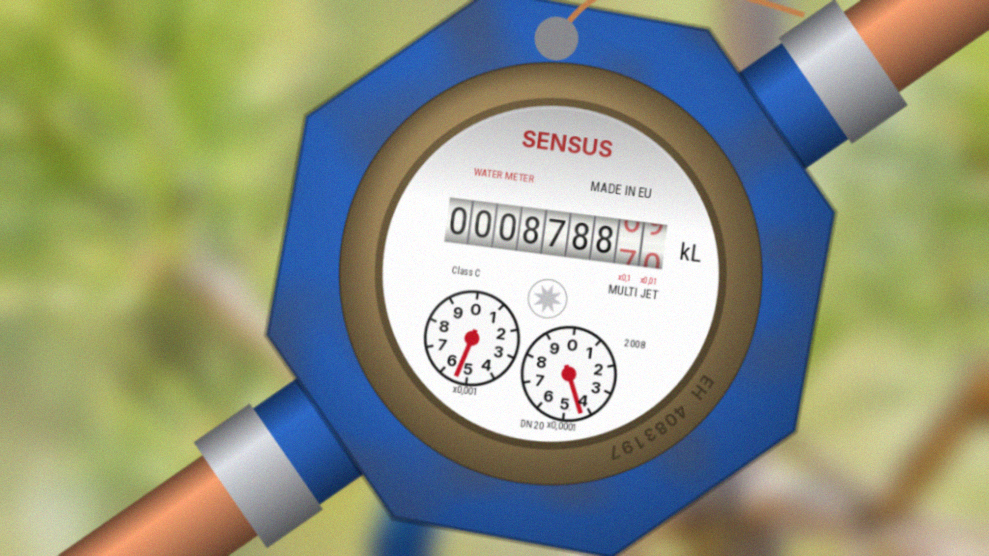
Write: 8788.6954 kL
